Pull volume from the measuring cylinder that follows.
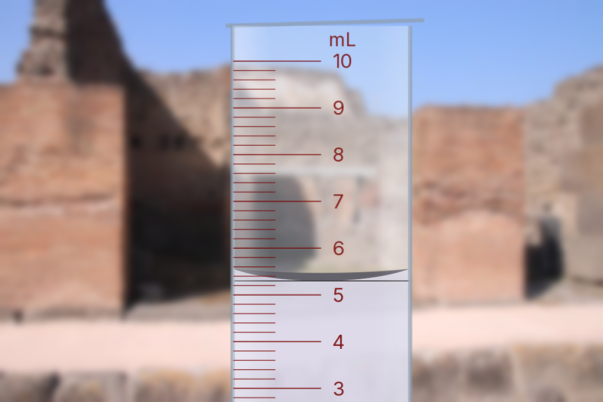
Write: 5.3 mL
